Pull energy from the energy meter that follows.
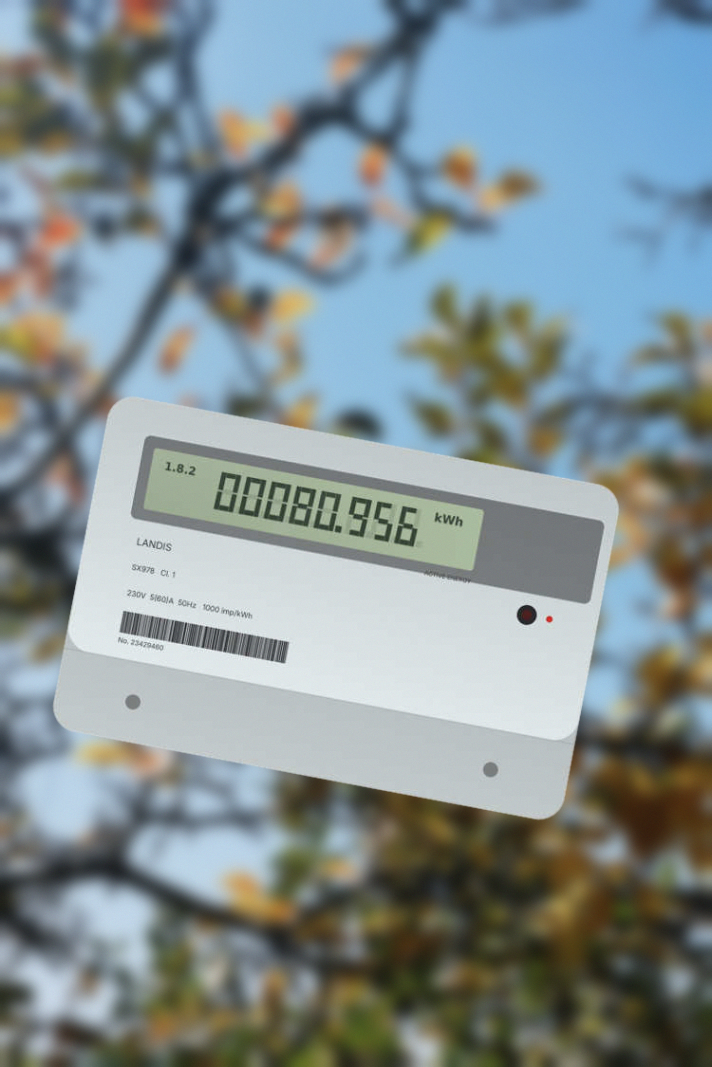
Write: 80.956 kWh
